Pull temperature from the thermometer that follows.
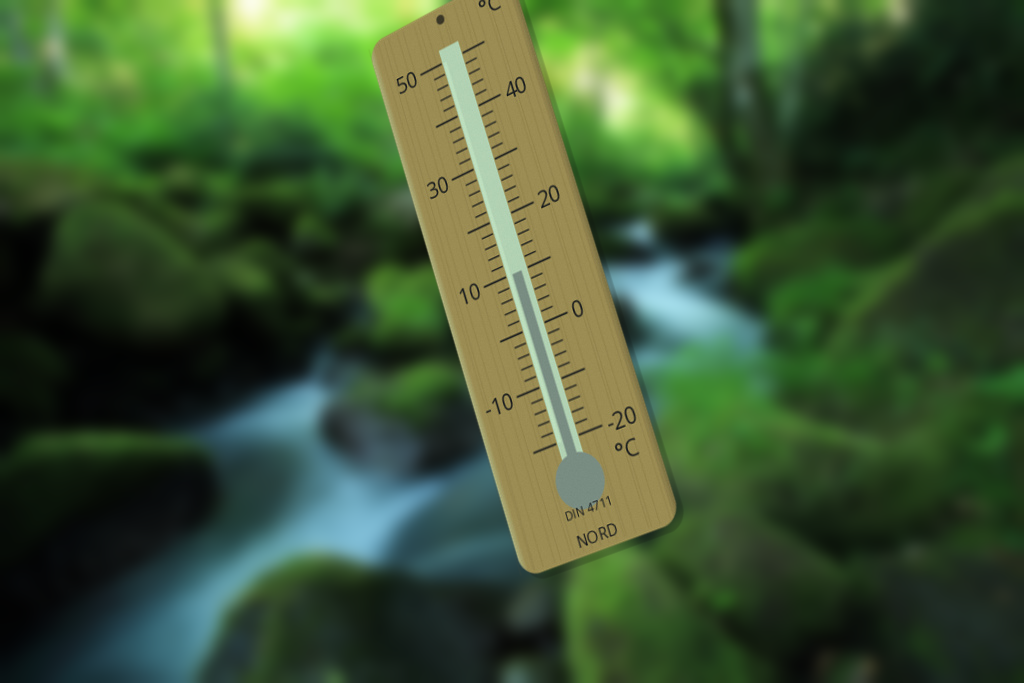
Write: 10 °C
